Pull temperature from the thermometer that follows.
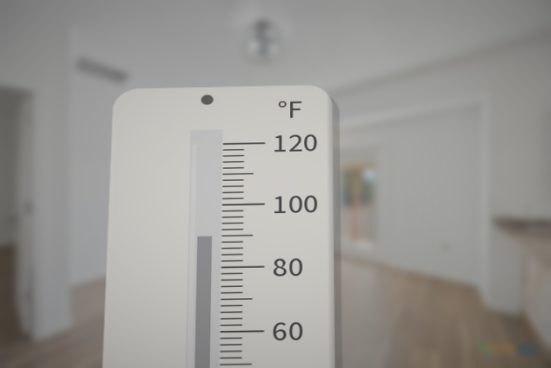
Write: 90 °F
